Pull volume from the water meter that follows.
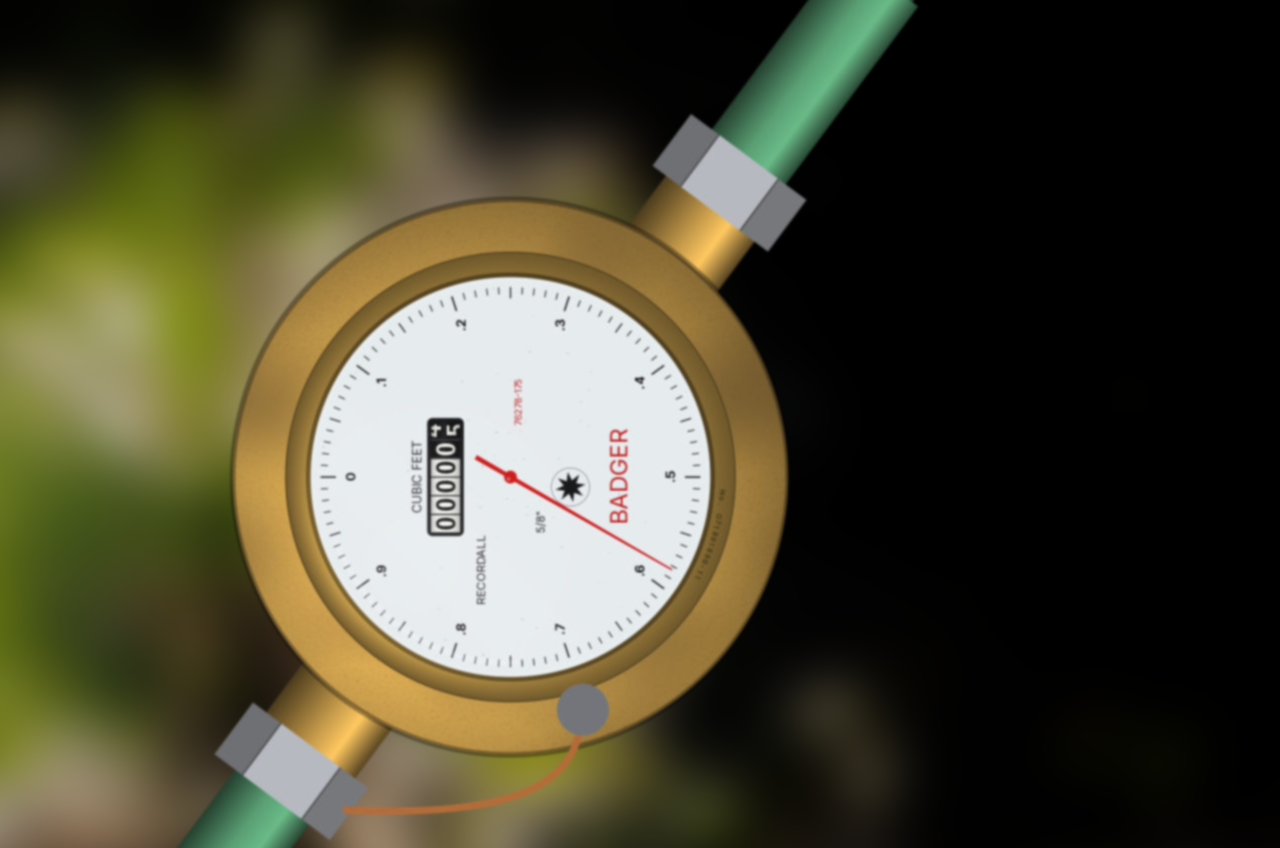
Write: 4.58 ft³
